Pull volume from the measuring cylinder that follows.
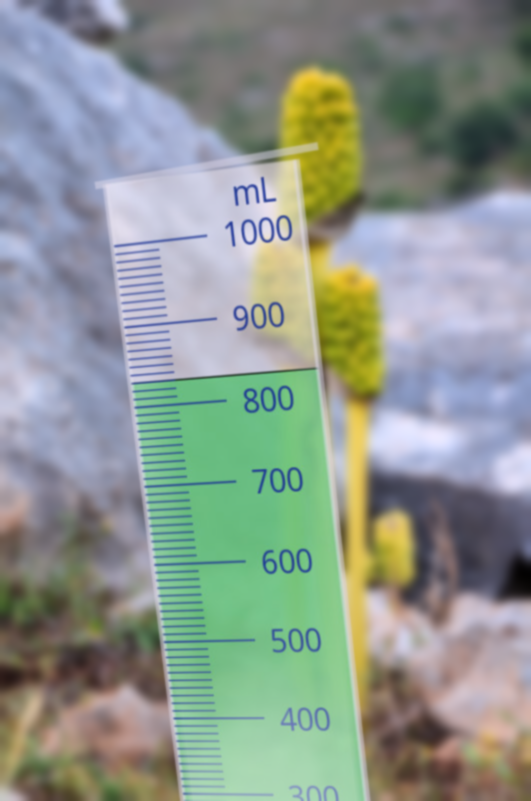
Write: 830 mL
